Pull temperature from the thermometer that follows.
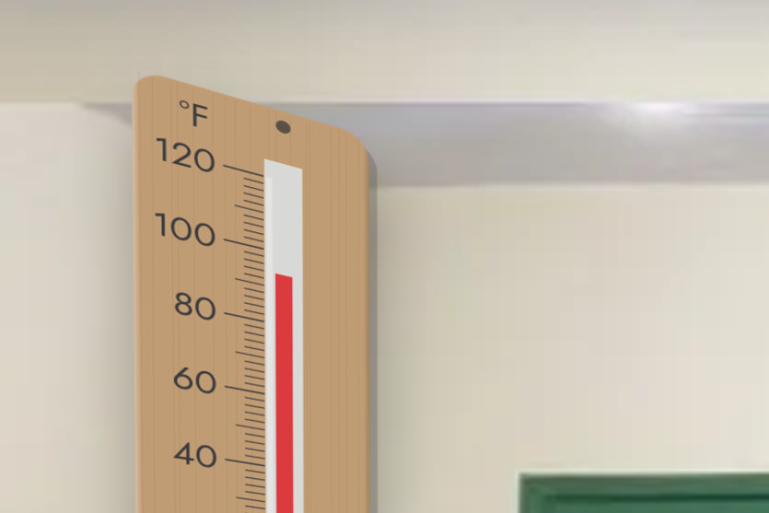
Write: 94 °F
